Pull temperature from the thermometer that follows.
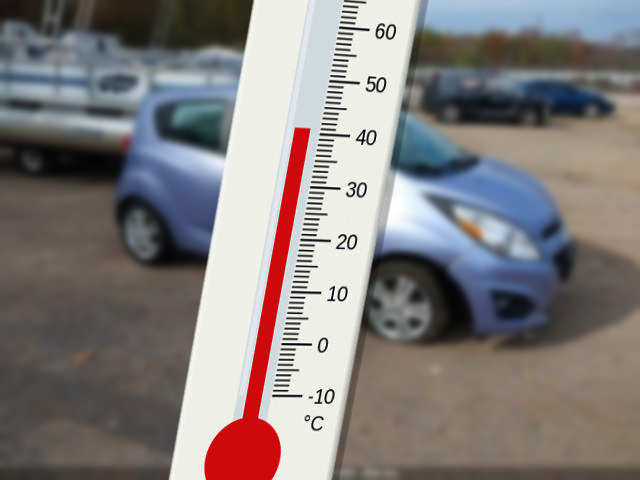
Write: 41 °C
